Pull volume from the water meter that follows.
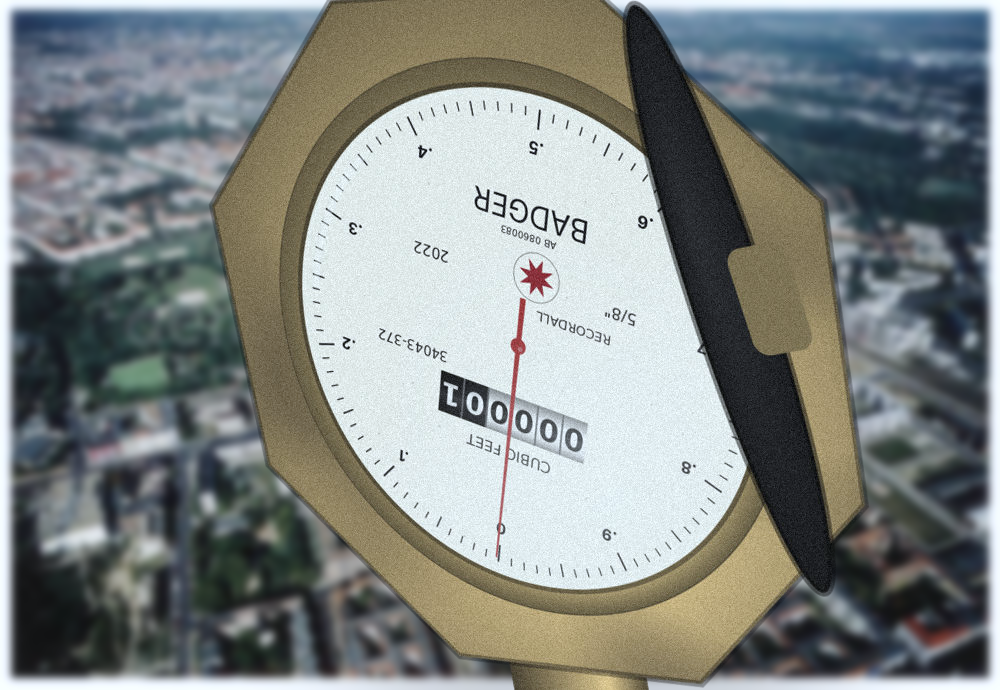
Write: 1.00 ft³
